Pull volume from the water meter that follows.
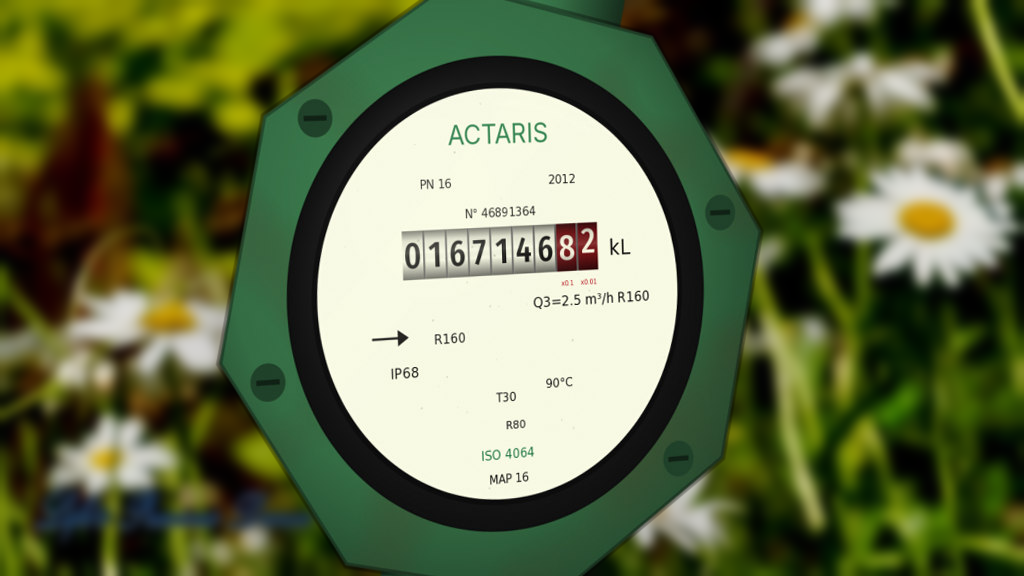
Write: 167146.82 kL
